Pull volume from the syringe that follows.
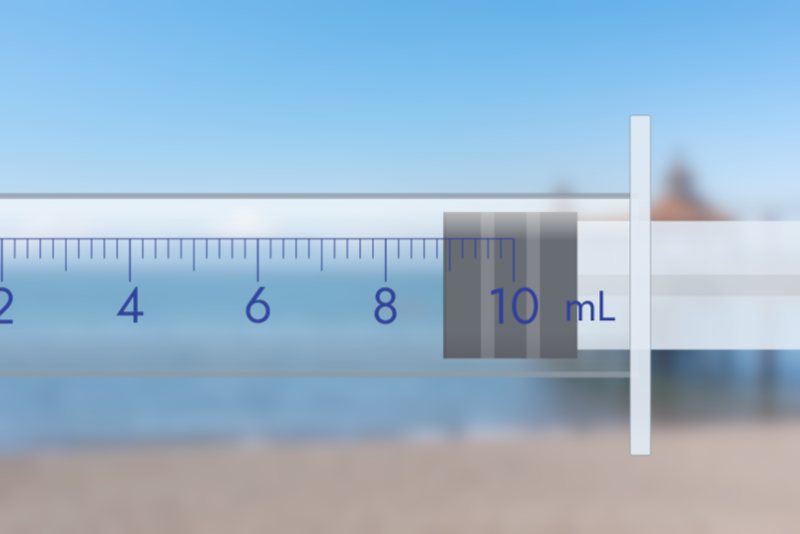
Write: 8.9 mL
